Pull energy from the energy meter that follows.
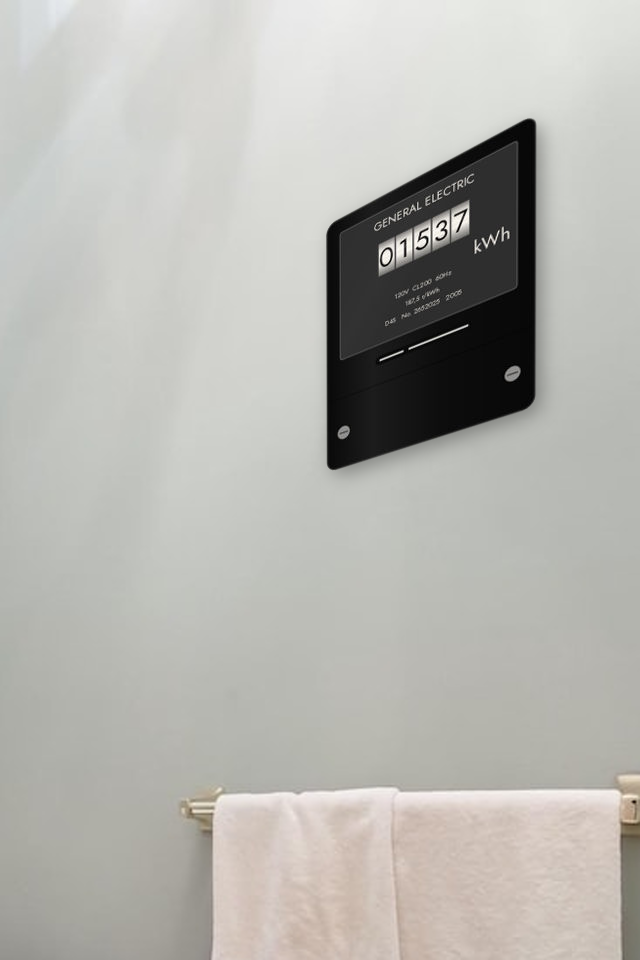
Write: 1537 kWh
